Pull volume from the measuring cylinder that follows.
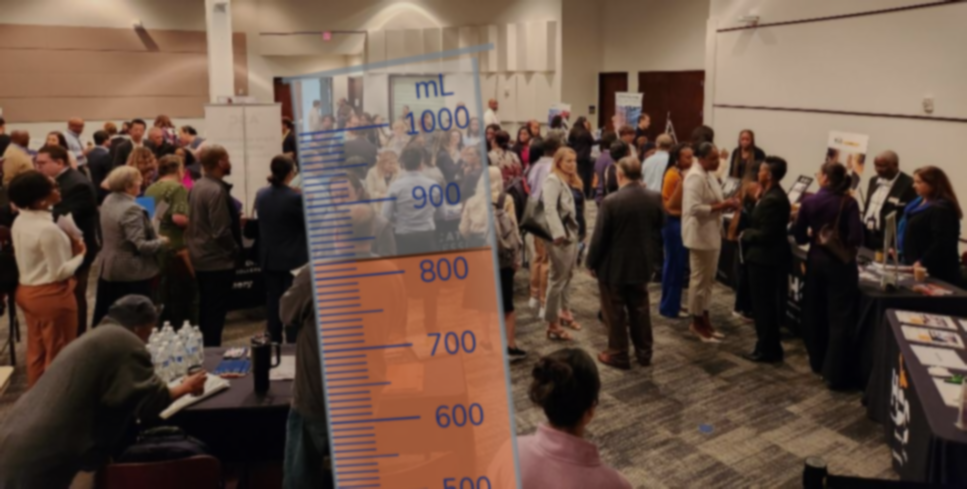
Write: 820 mL
